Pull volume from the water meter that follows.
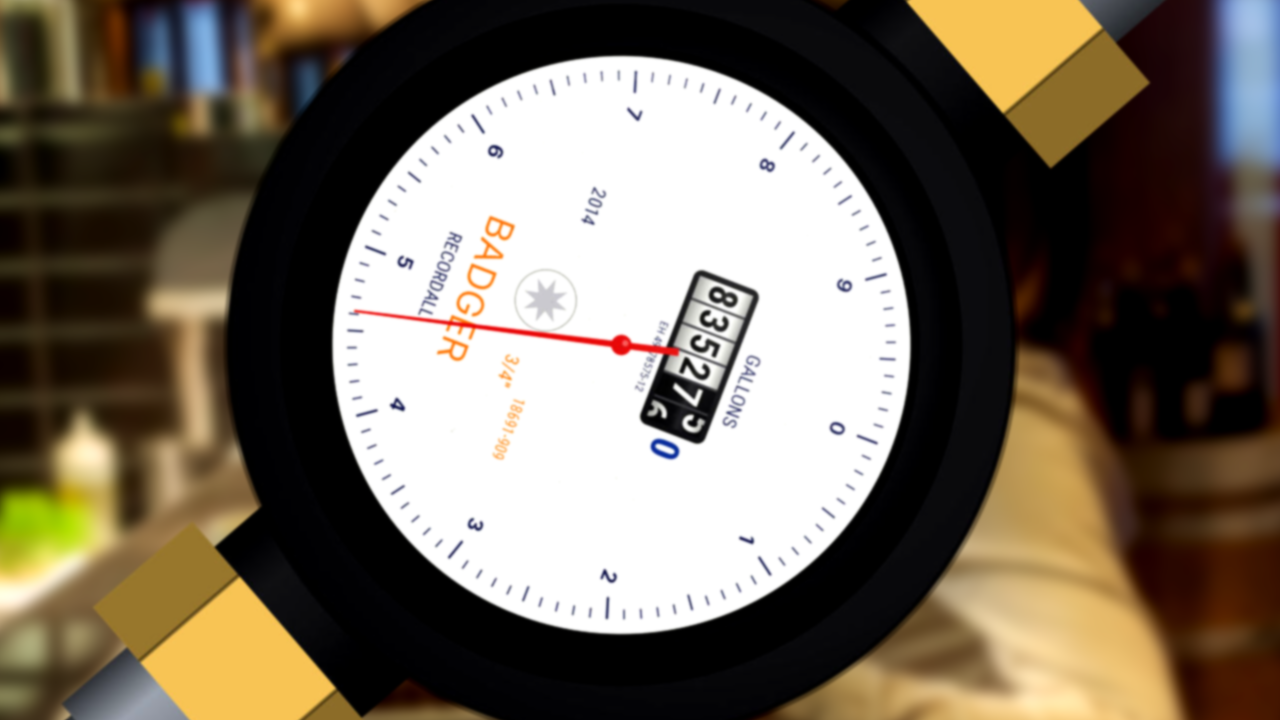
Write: 8352754.6 gal
